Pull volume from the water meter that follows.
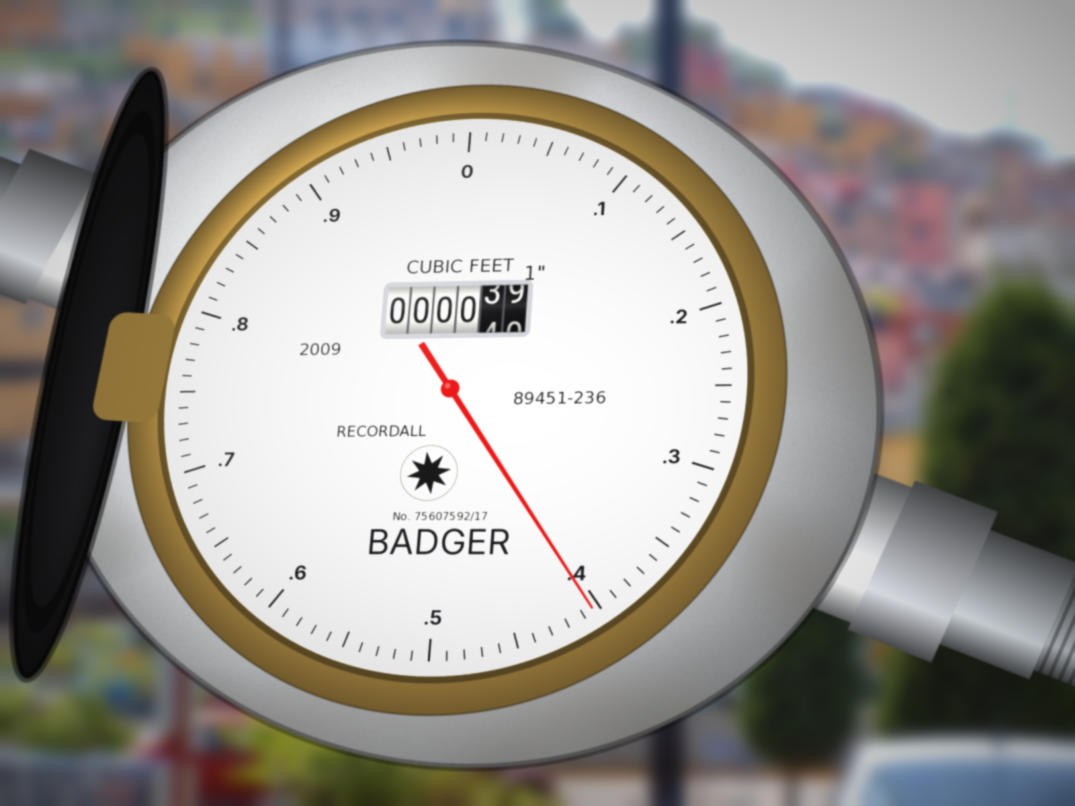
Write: 39.40 ft³
